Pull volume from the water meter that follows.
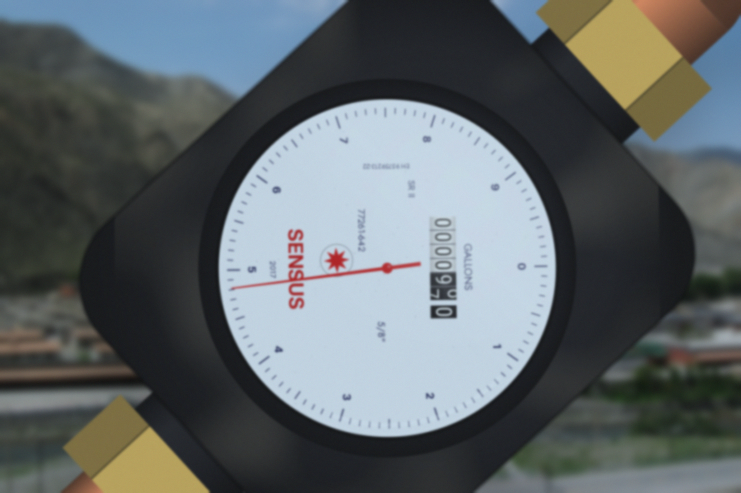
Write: 964.8 gal
